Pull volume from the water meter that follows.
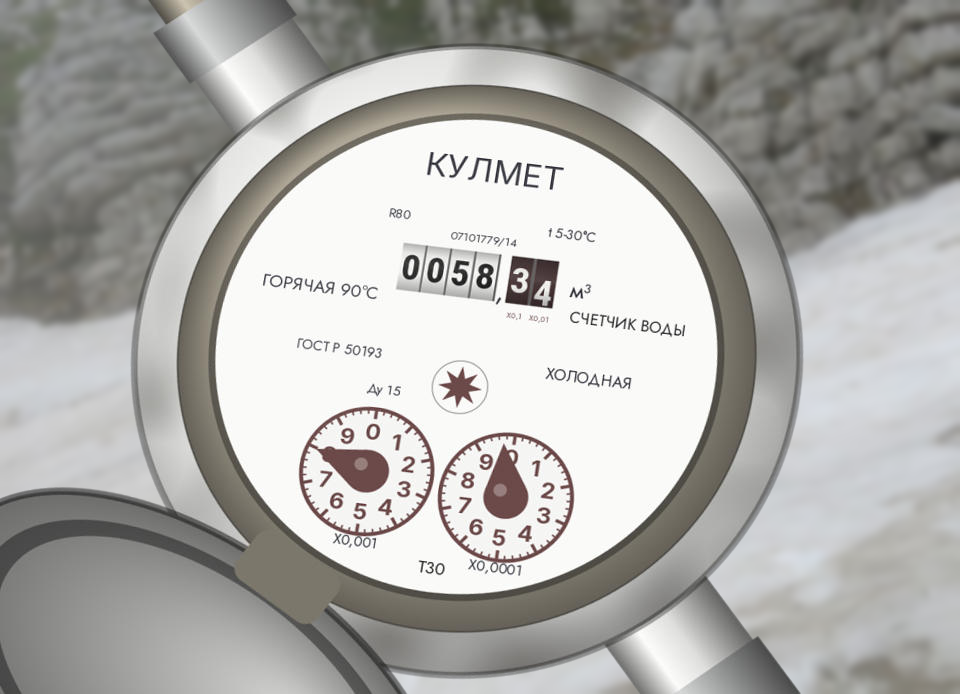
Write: 58.3379 m³
